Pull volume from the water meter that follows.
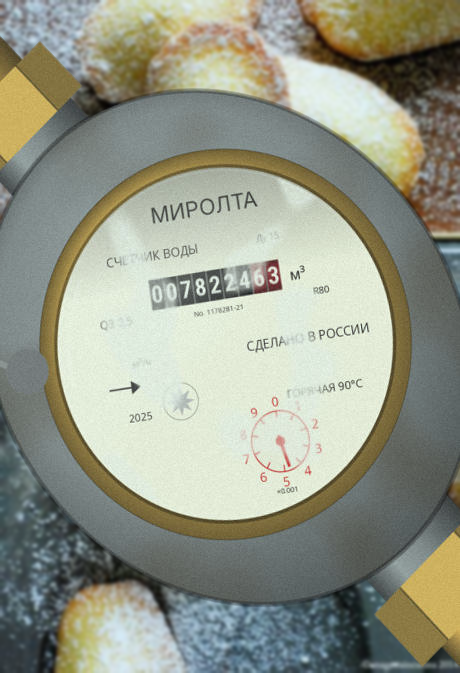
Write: 78224.634 m³
